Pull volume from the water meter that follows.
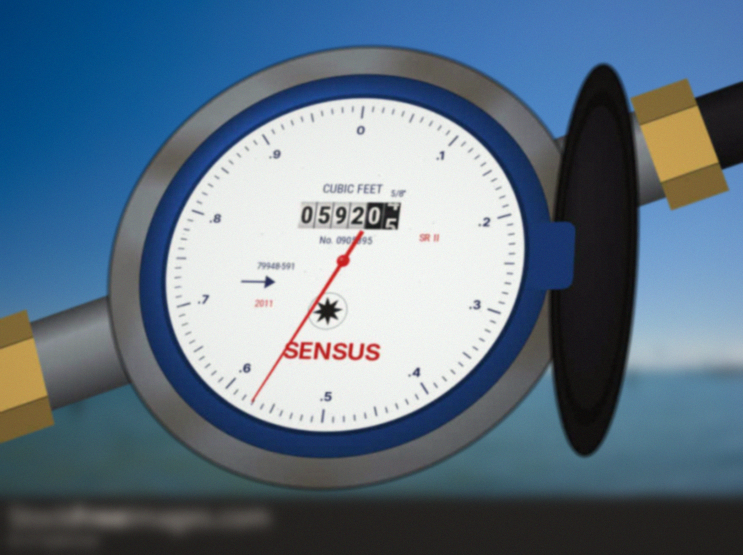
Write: 59204.57 ft³
